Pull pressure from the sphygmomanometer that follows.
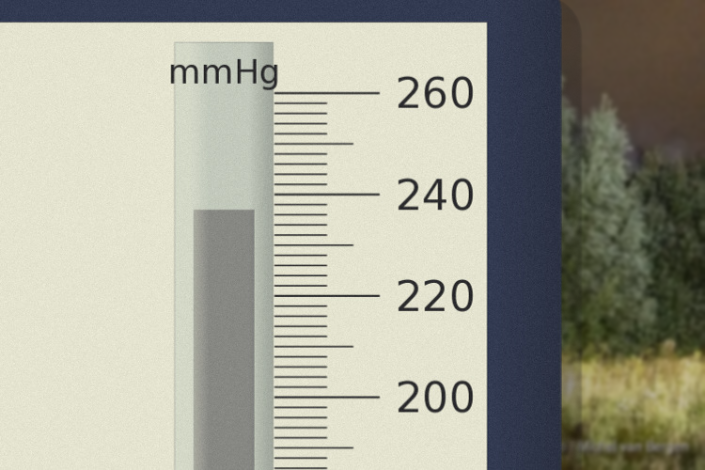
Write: 237 mmHg
